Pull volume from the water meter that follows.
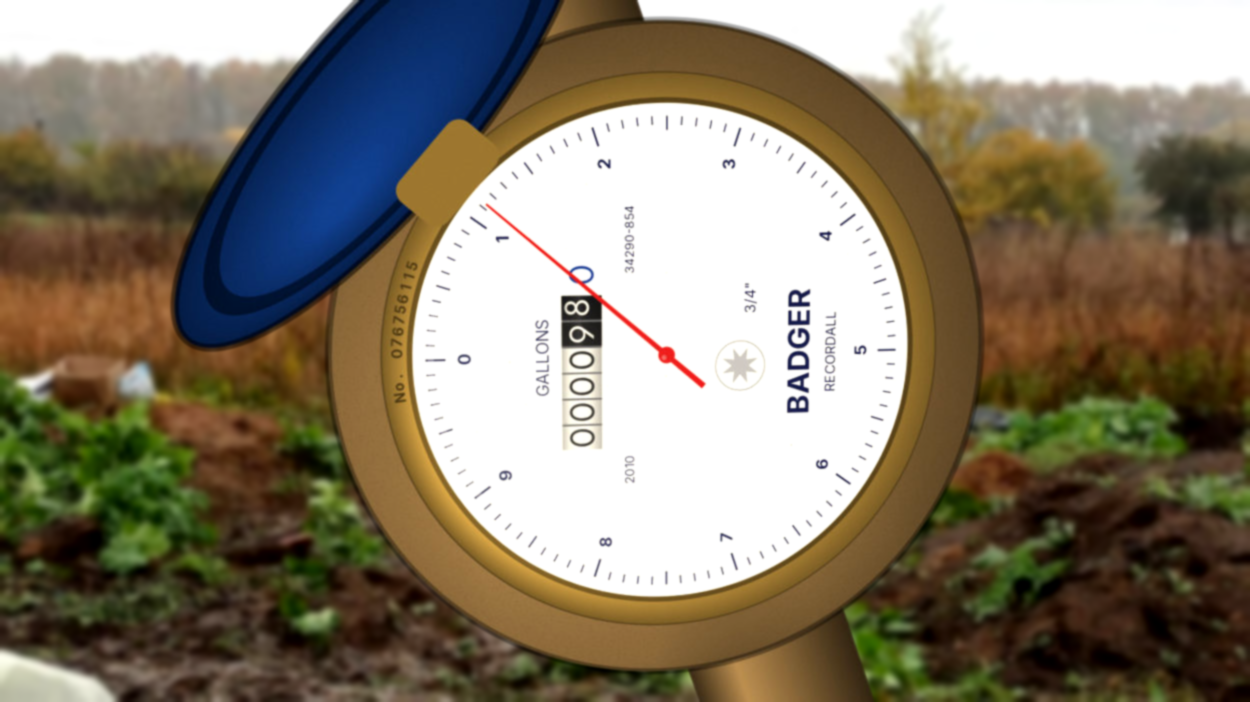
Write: 981.1 gal
